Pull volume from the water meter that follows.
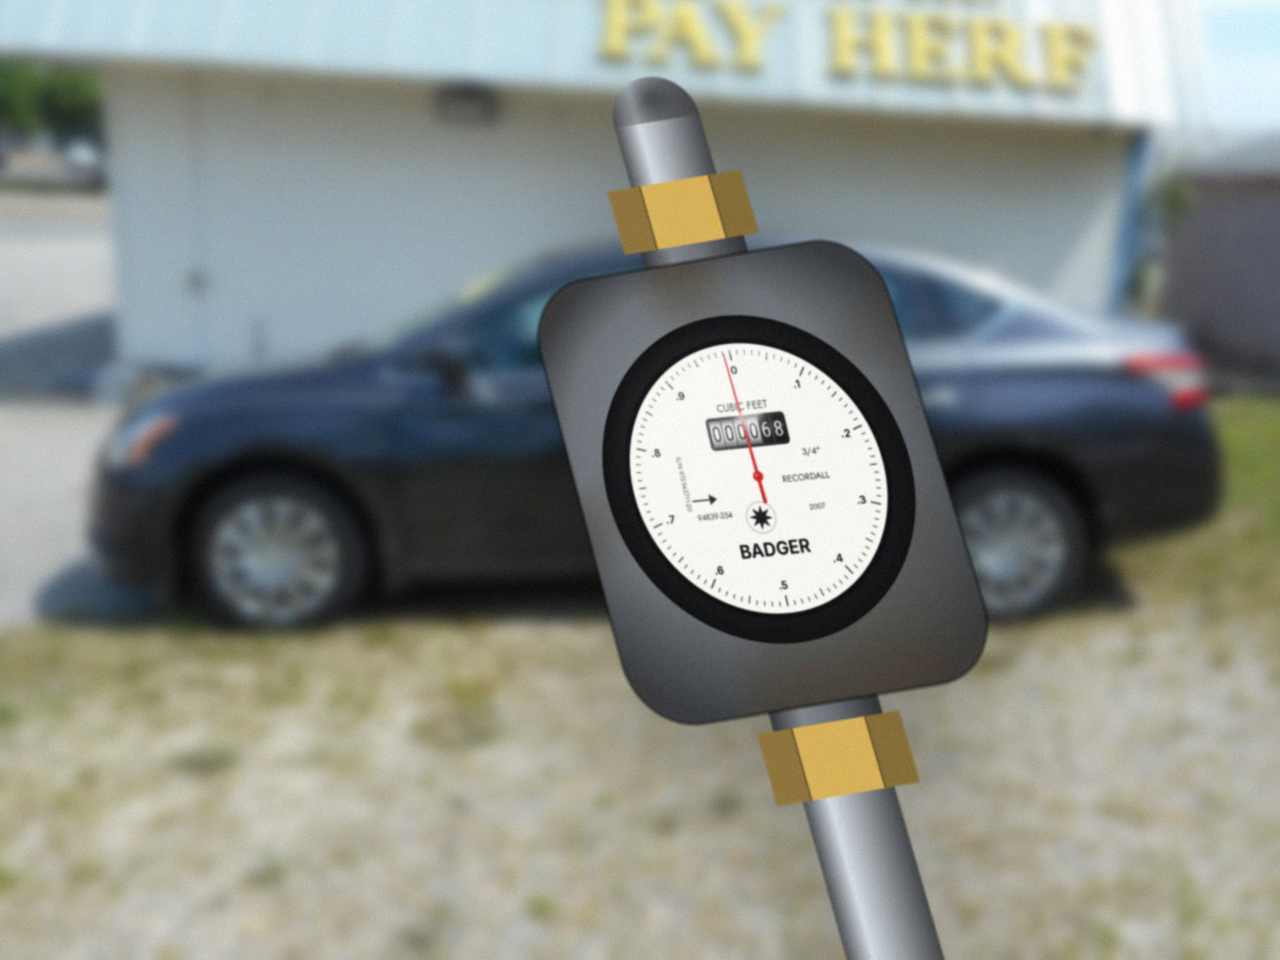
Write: 67.99 ft³
